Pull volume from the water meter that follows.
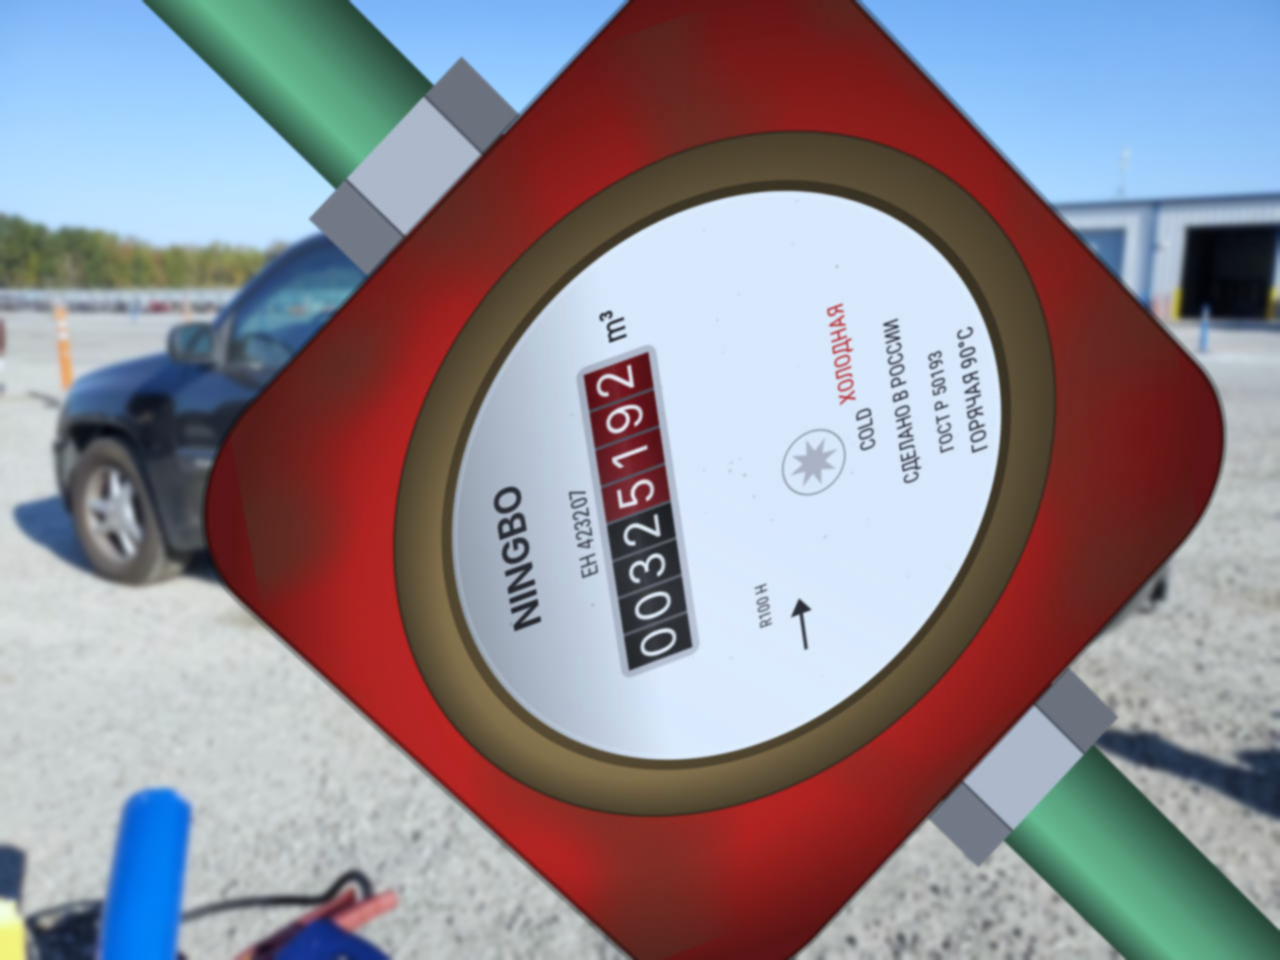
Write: 32.5192 m³
